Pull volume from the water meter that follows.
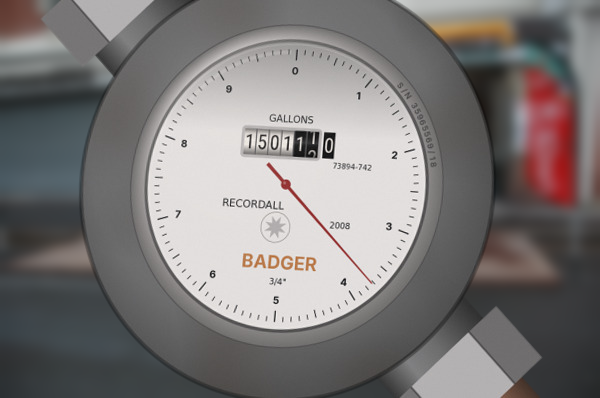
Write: 1501113.7 gal
